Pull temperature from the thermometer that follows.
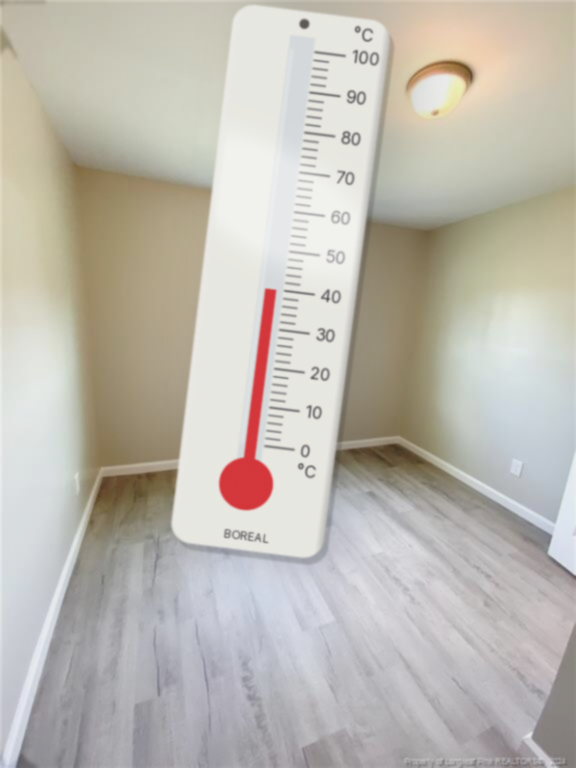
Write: 40 °C
